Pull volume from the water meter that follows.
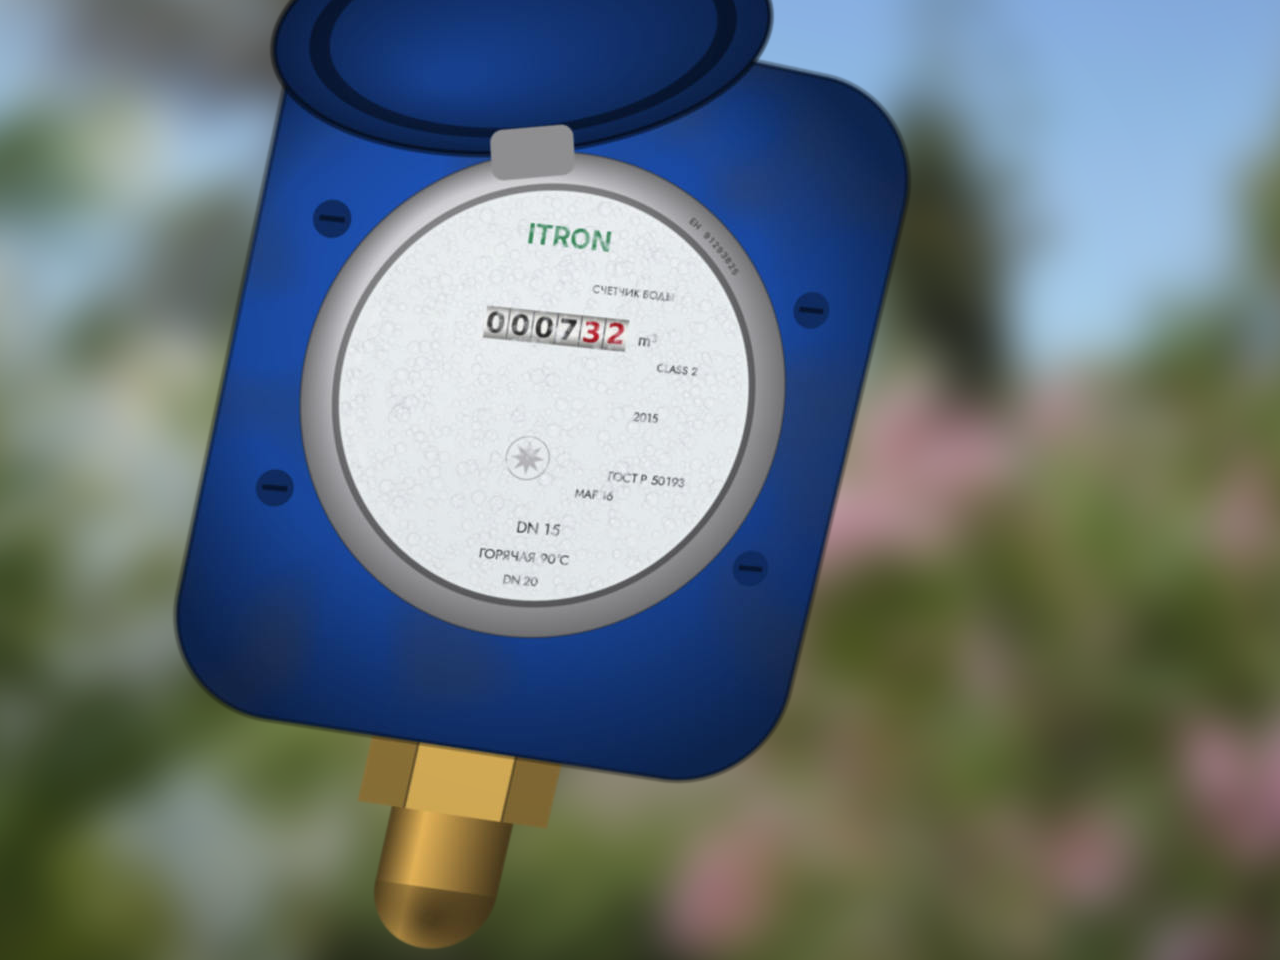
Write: 7.32 m³
